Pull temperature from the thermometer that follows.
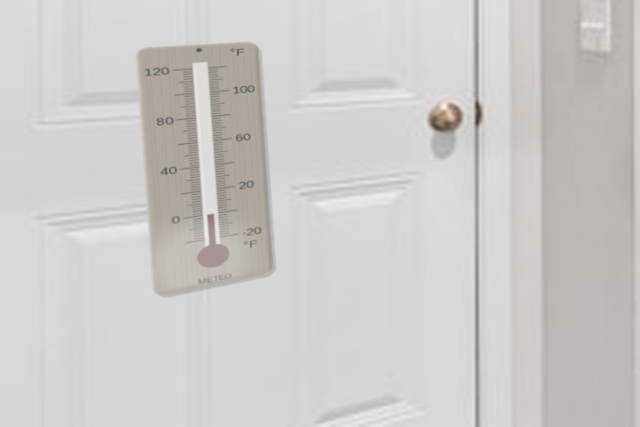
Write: 0 °F
